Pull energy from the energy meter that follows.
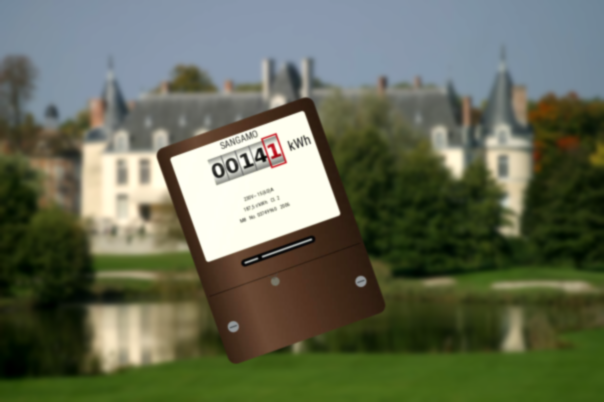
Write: 14.1 kWh
